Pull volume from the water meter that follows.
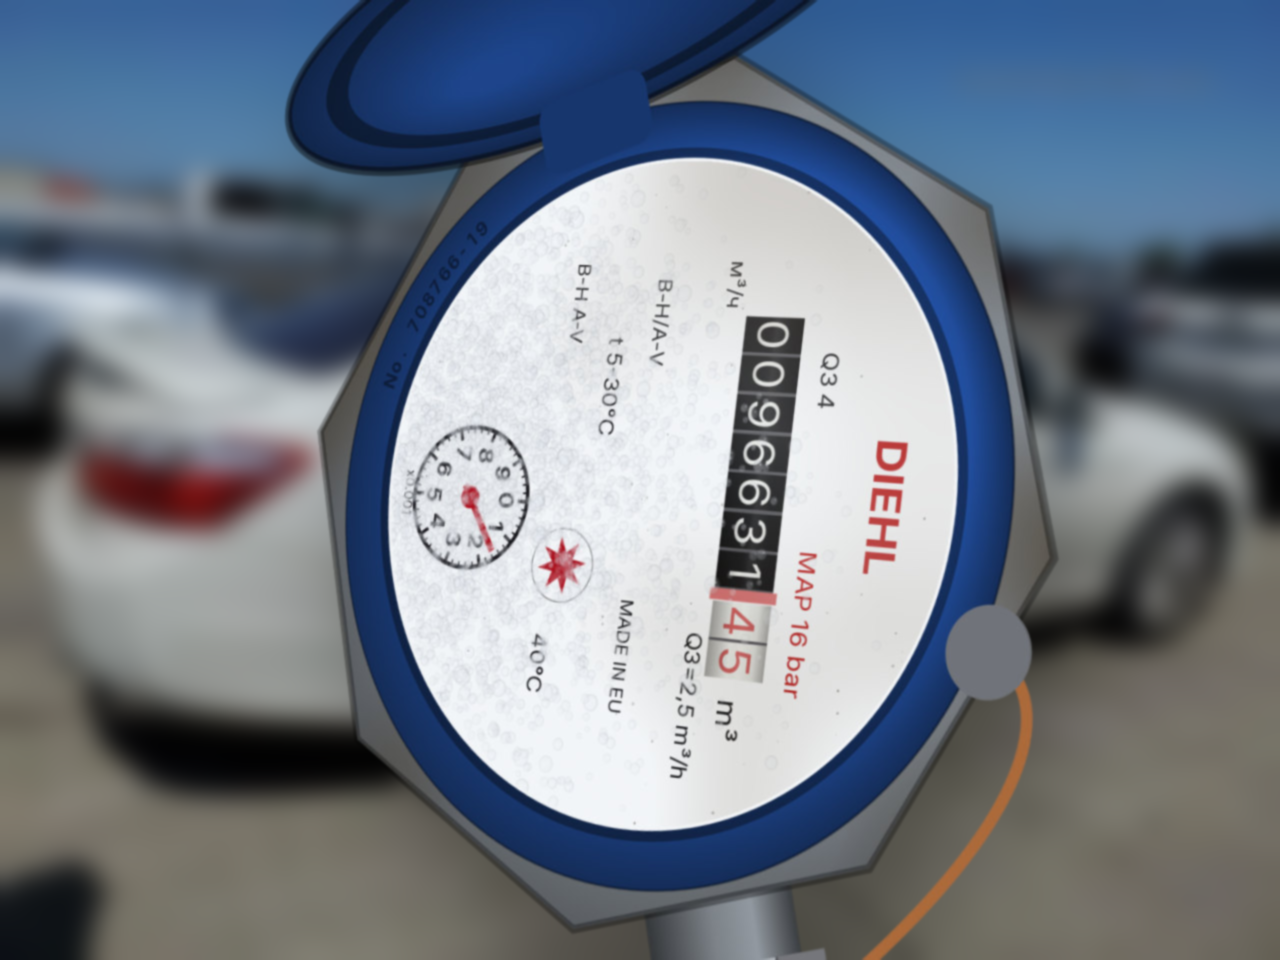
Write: 96631.451 m³
